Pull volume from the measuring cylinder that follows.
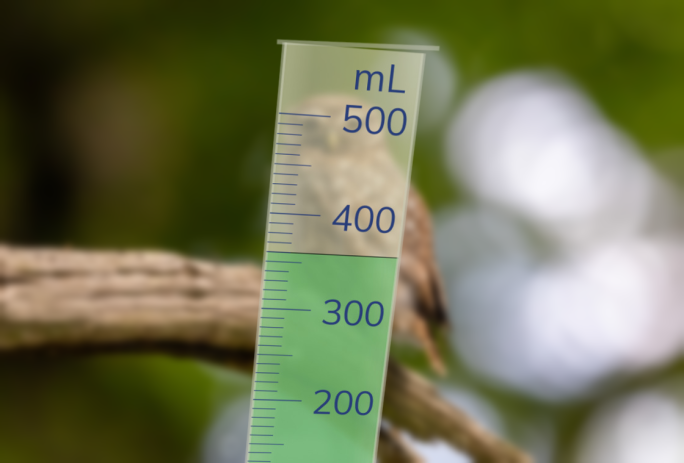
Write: 360 mL
